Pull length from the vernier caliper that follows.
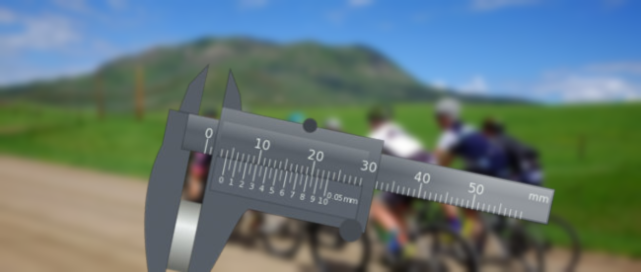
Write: 4.0 mm
